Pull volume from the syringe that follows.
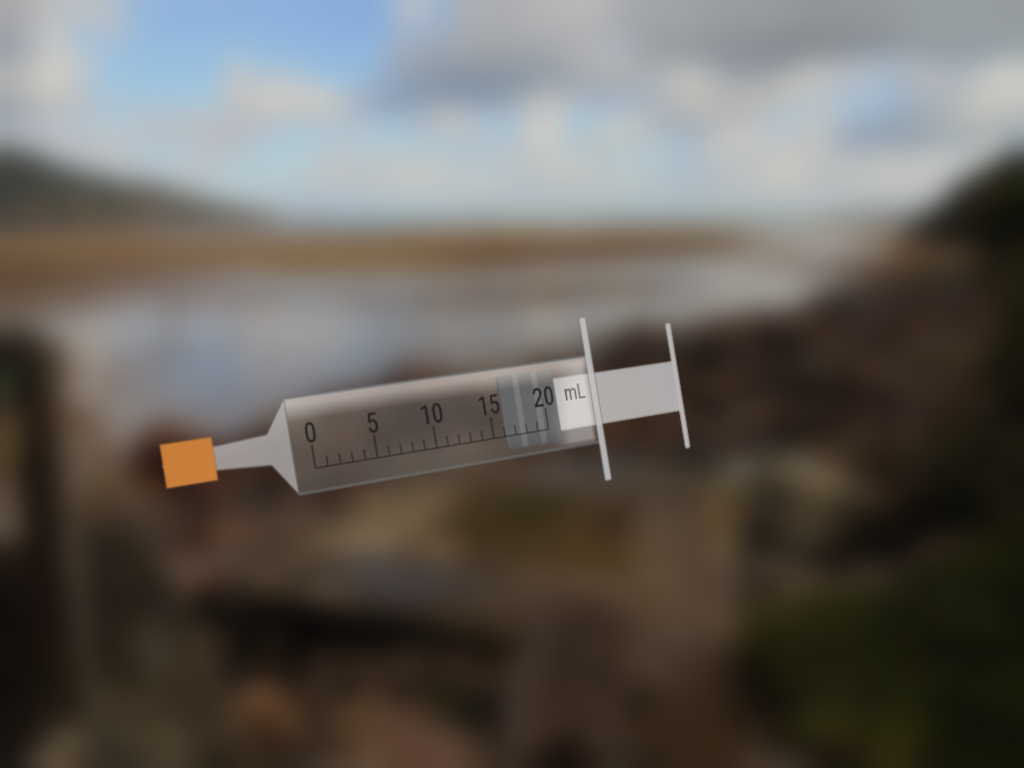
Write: 16 mL
